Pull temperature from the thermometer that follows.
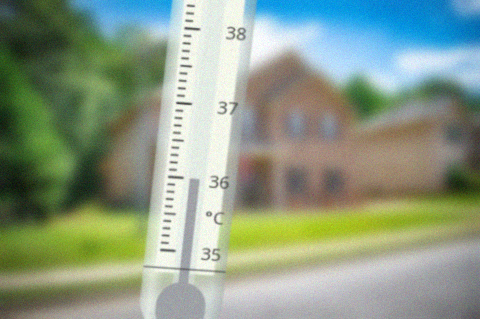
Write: 36 °C
